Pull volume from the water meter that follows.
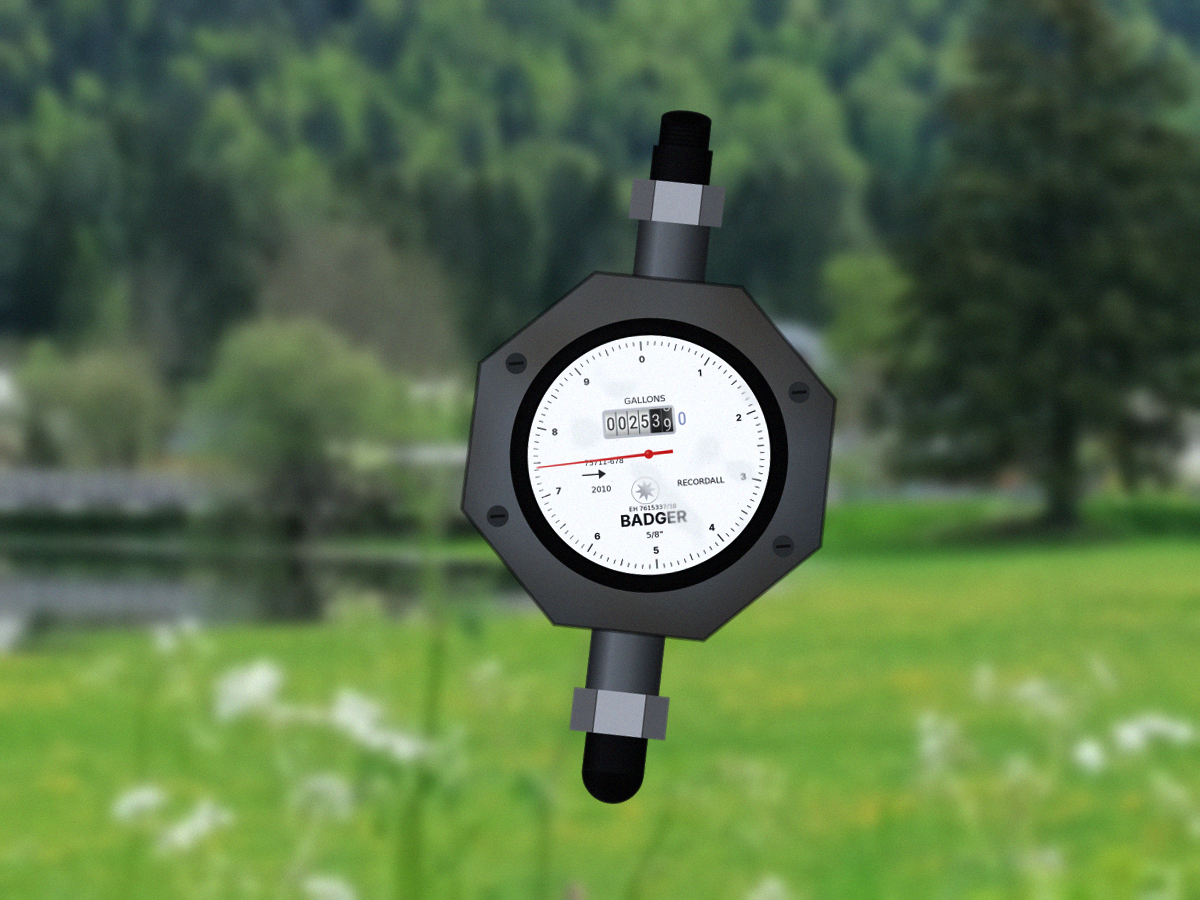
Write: 25387.4 gal
